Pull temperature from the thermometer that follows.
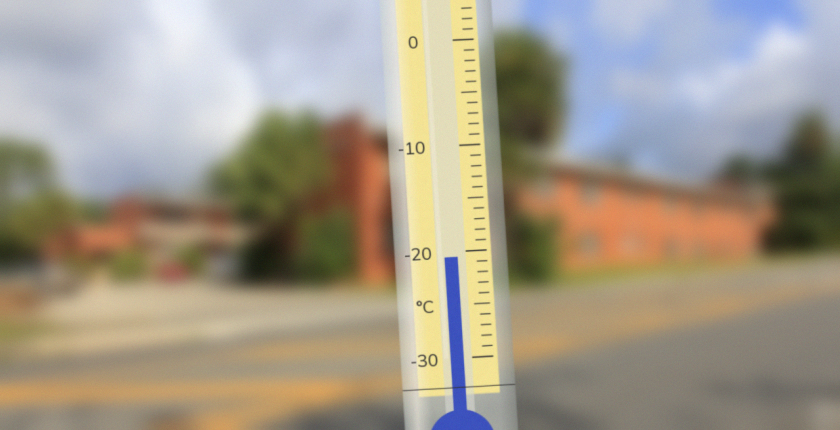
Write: -20.5 °C
